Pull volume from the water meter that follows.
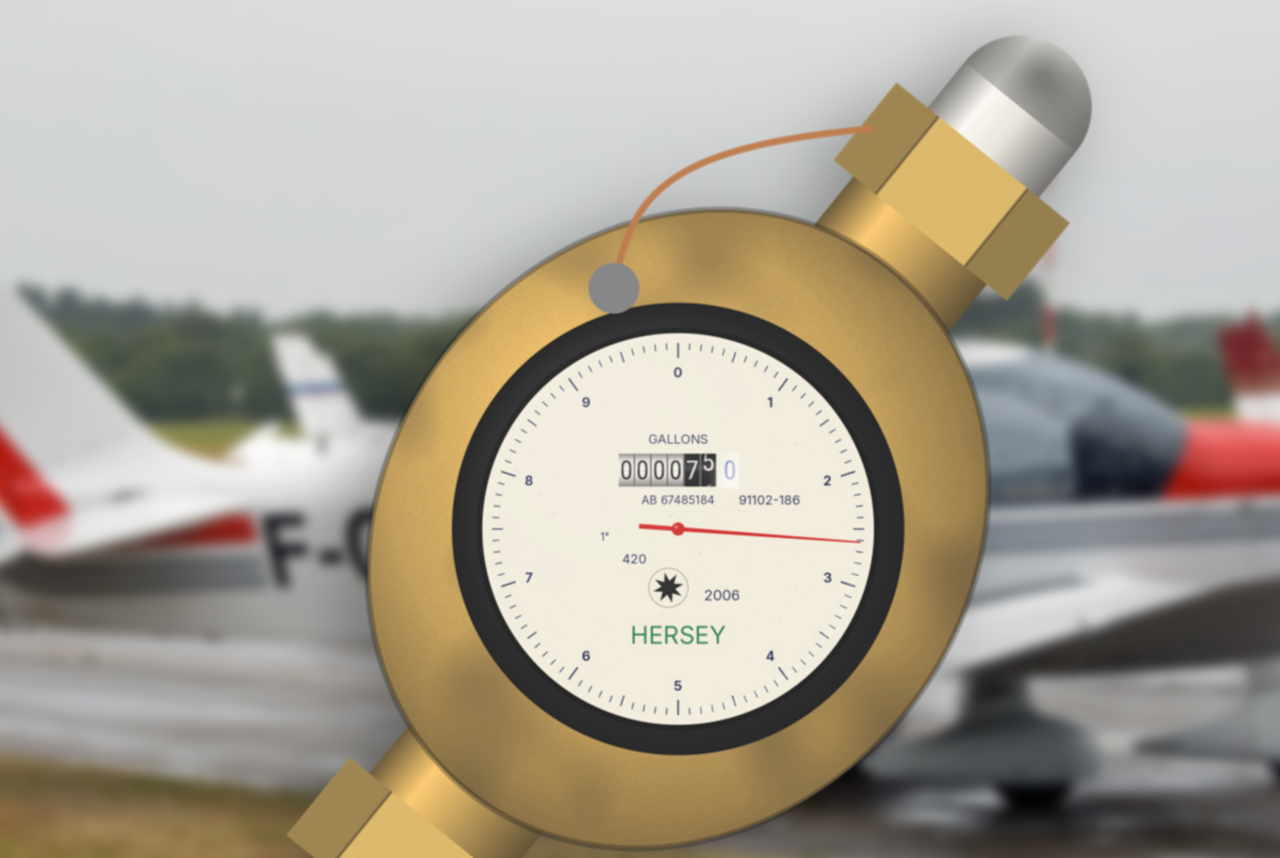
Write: 752.6 gal
